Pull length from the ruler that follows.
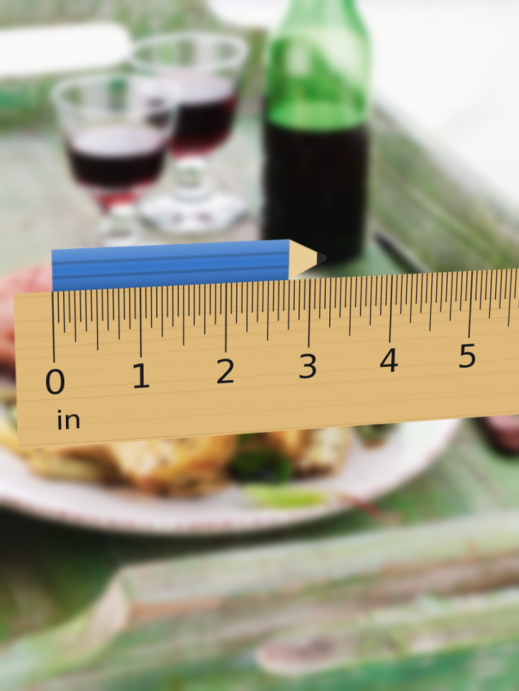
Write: 3.1875 in
